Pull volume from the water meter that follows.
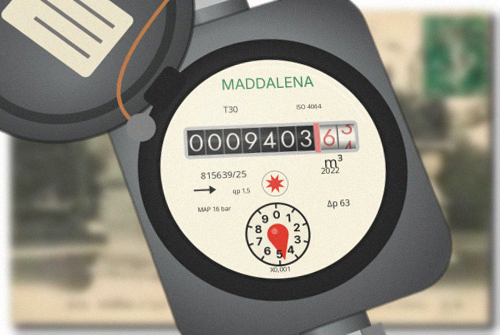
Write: 9403.634 m³
